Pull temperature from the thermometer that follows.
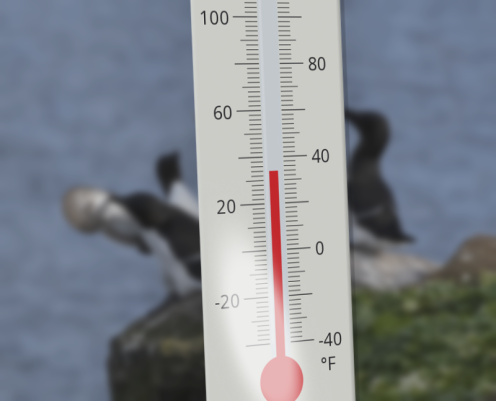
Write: 34 °F
